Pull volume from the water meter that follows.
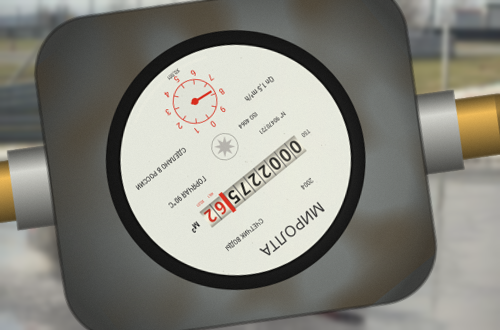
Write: 2275.627 m³
